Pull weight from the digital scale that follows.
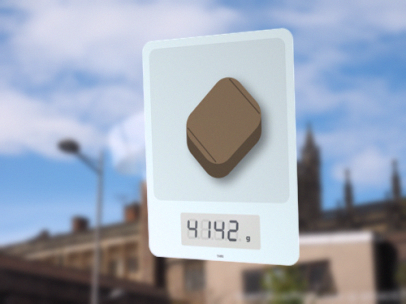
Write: 4142 g
